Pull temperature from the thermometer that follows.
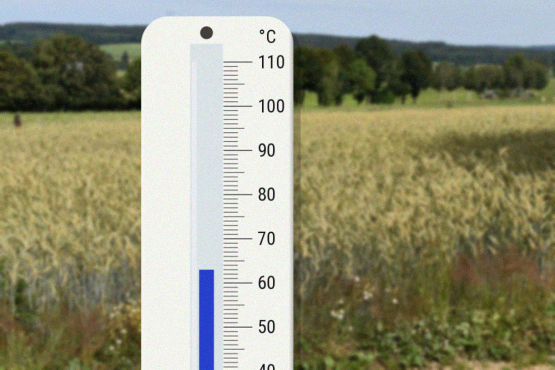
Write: 63 °C
